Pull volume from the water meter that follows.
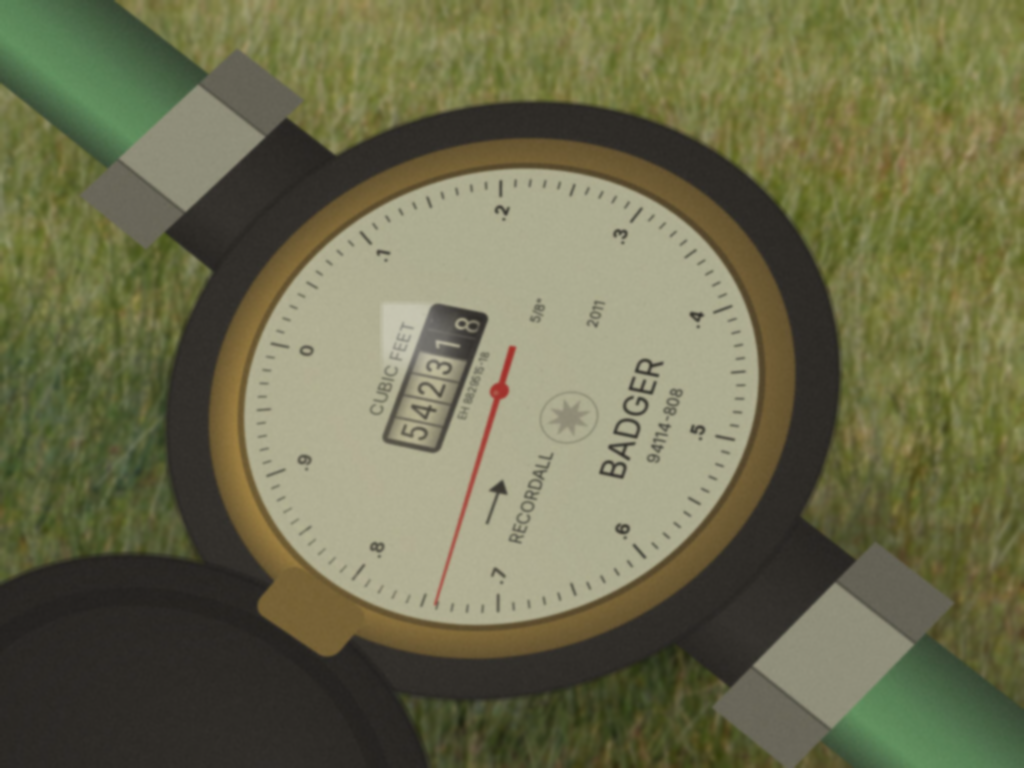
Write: 542317.74 ft³
